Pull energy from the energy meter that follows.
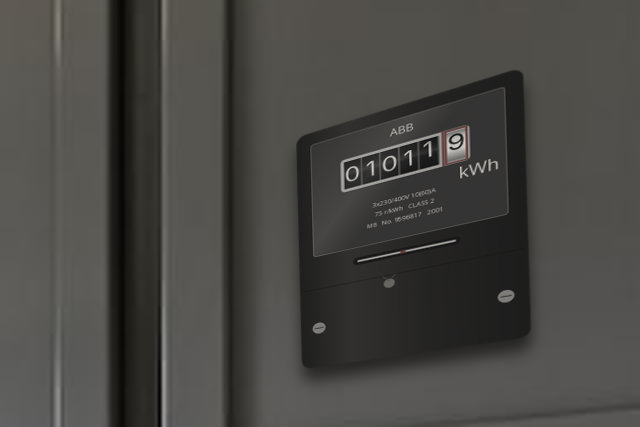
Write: 1011.9 kWh
